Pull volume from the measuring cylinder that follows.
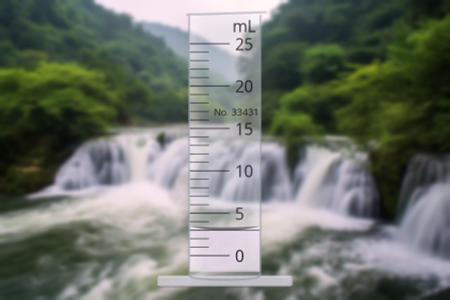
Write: 3 mL
